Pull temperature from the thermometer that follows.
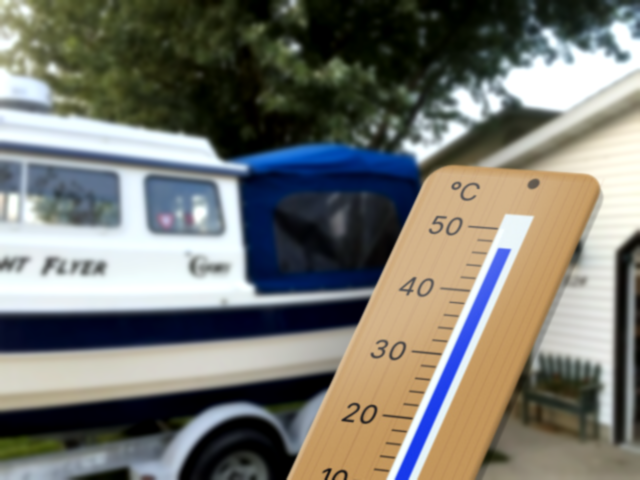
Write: 47 °C
